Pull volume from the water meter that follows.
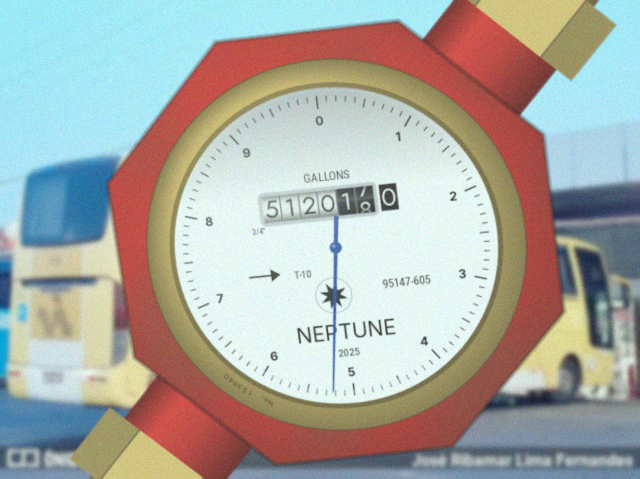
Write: 5120175.2 gal
